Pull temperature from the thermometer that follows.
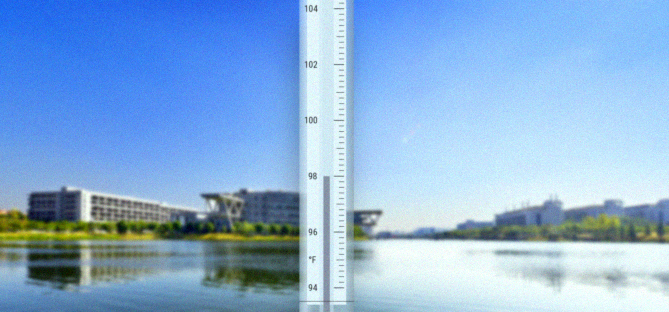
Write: 98 °F
